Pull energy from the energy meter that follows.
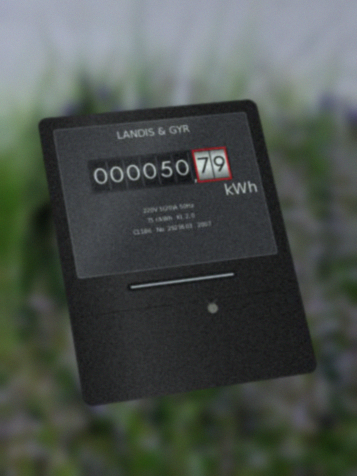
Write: 50.79 kWh
